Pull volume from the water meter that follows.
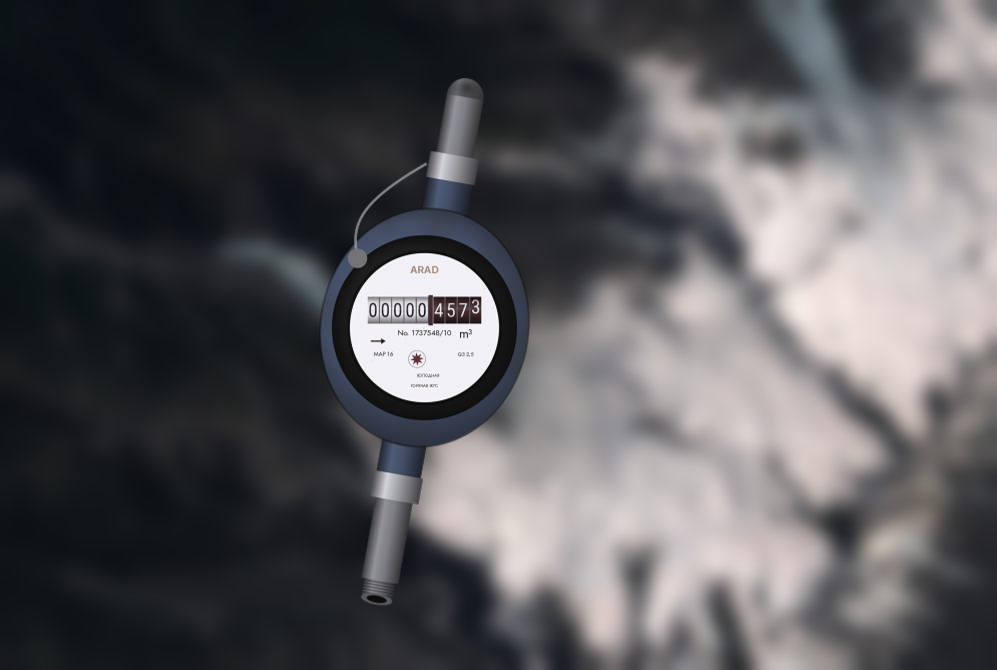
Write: 0.4573 m³
